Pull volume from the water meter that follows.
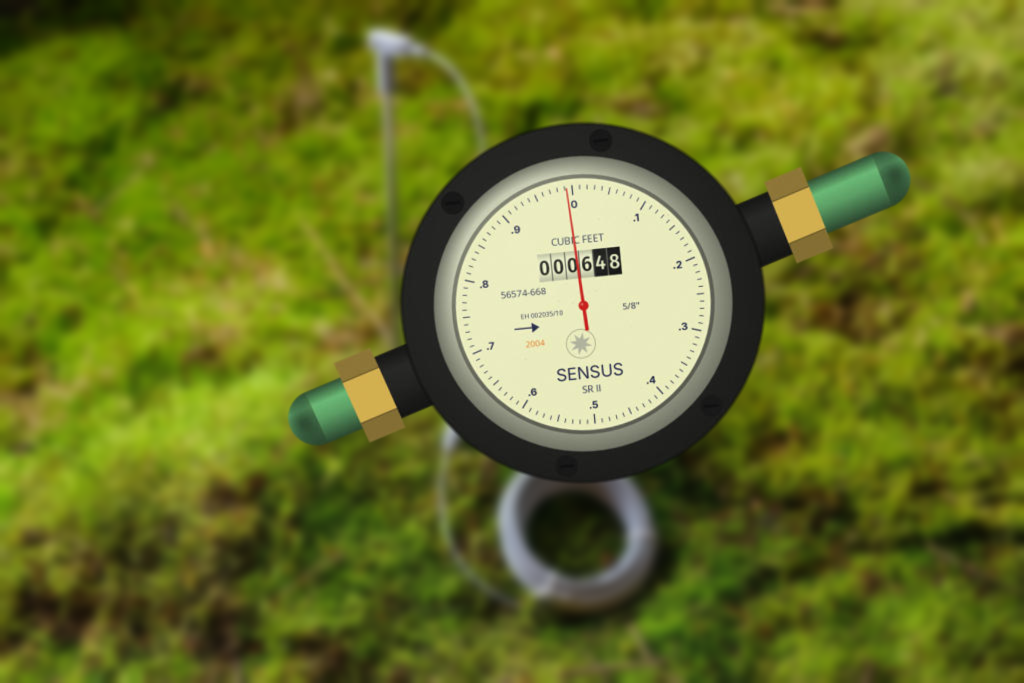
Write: 647.99 ft³
